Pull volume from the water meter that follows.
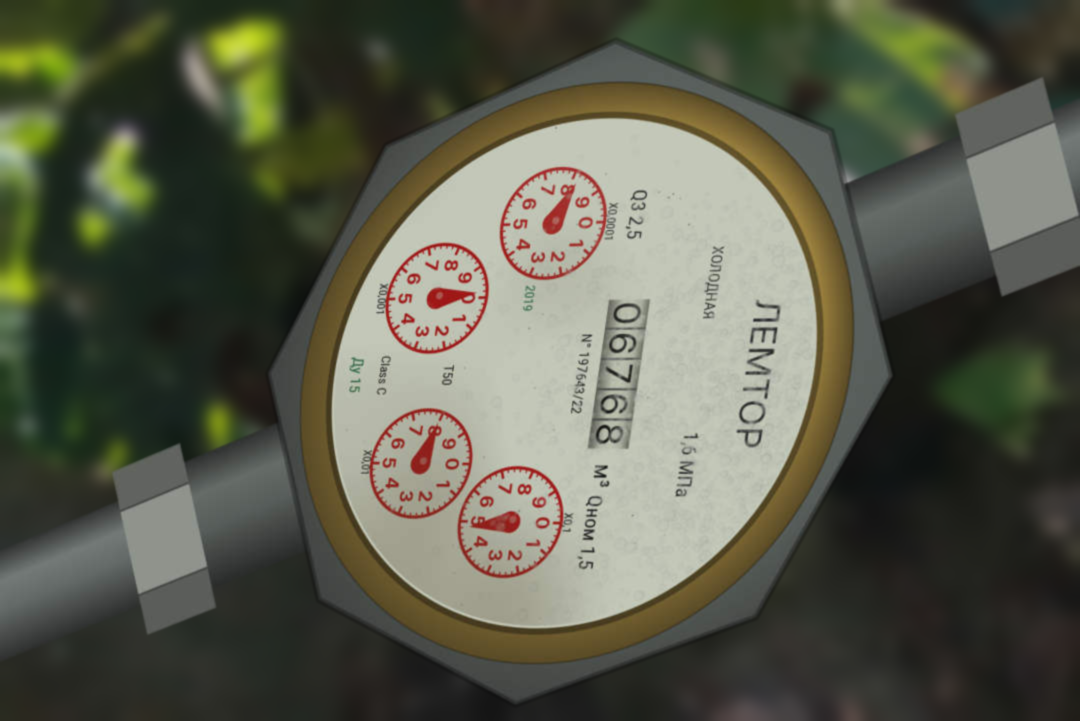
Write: 6768.4798 m³
